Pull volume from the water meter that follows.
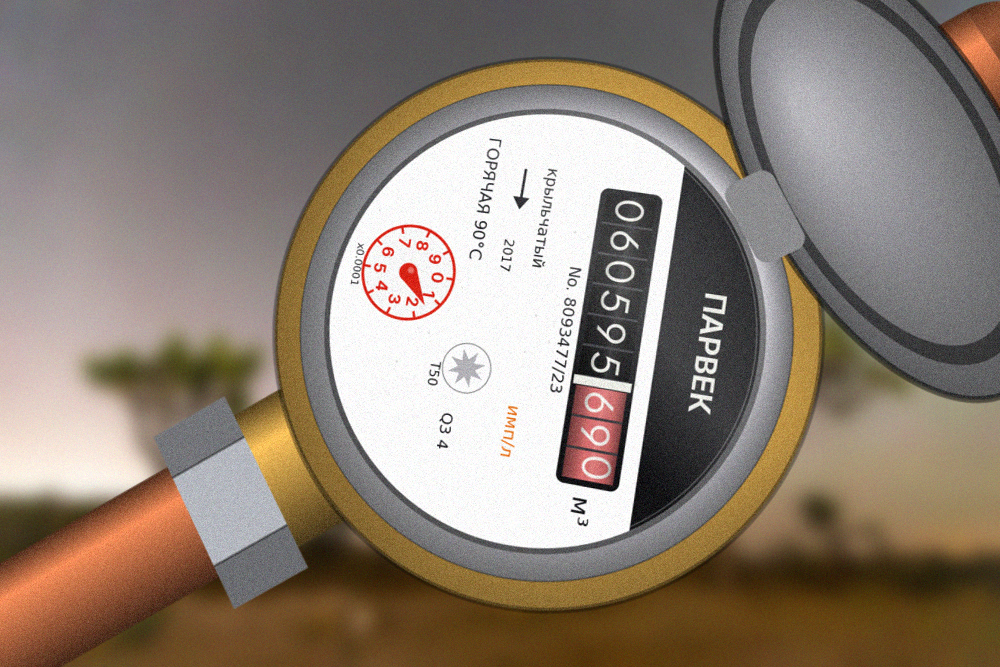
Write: 60595.6901 m³
